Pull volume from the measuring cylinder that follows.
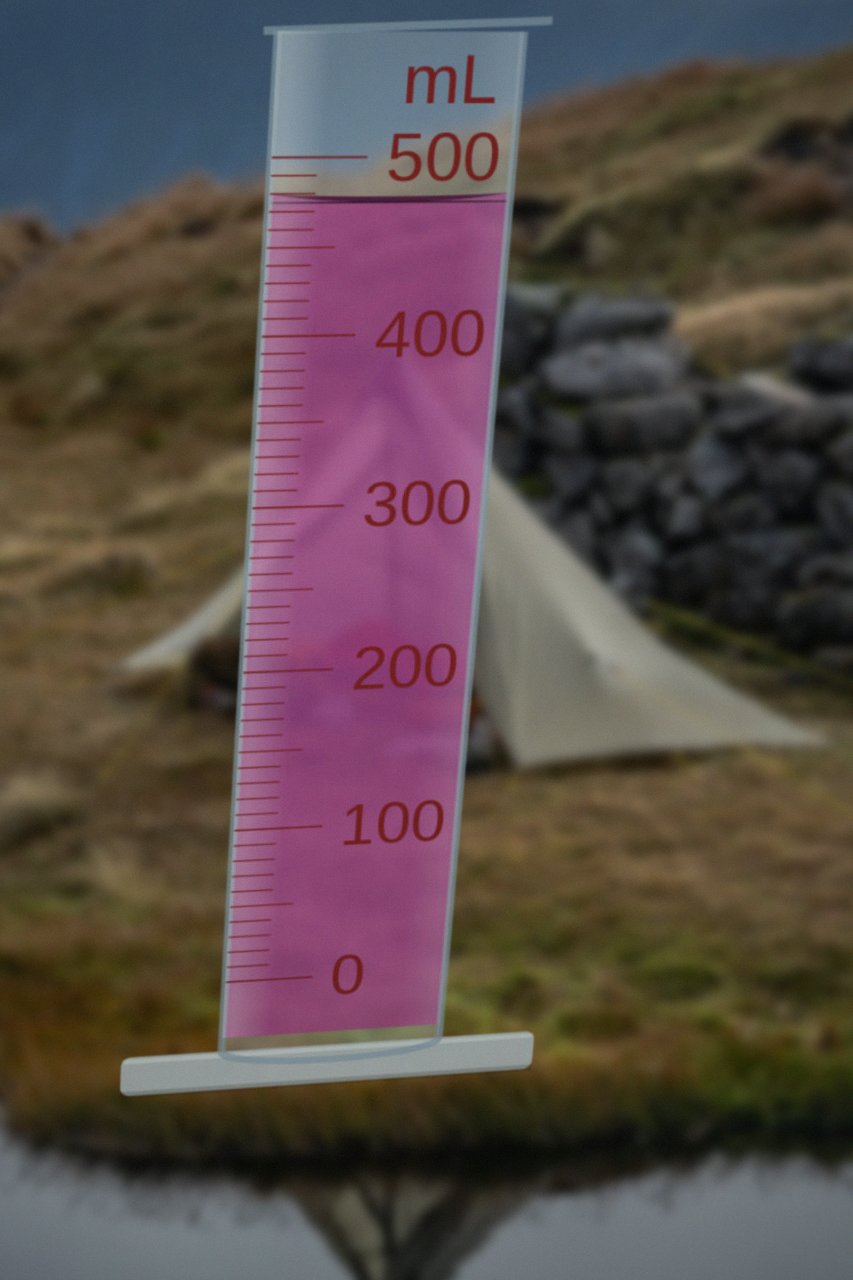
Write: 475 mL
